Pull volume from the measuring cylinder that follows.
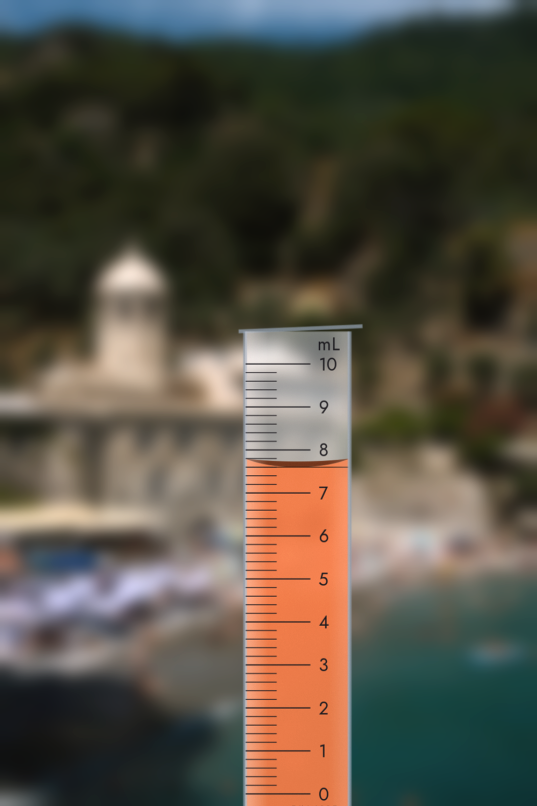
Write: 7.6 mL
